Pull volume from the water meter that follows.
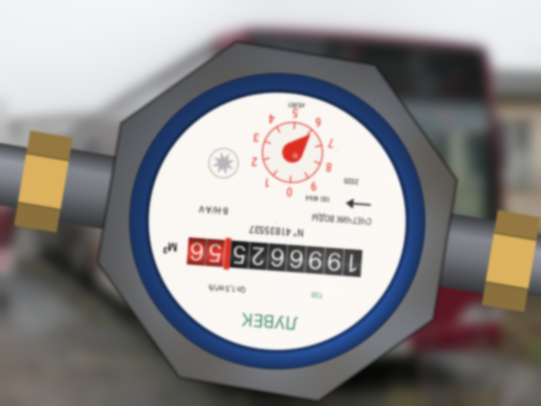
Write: 1996625.566 m³
